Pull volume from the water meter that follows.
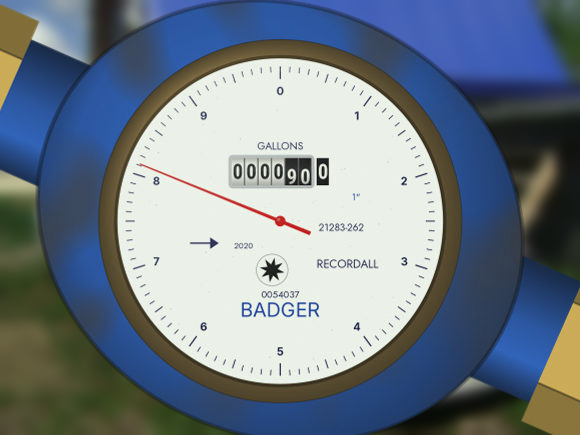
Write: 898.1 gal
